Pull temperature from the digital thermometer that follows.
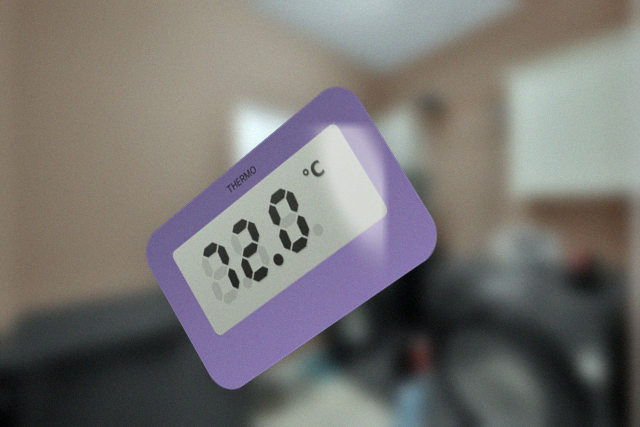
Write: 72.0 °C
